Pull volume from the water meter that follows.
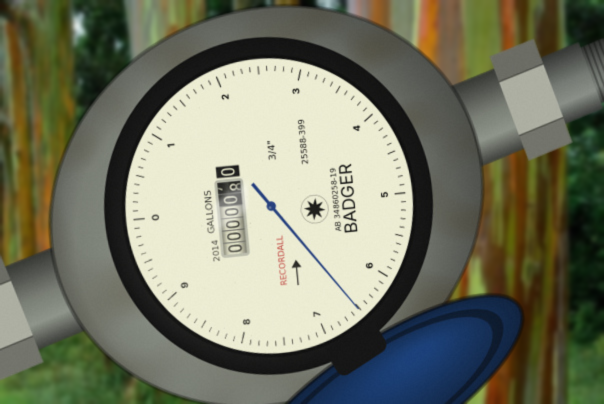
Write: 76.5 gal
